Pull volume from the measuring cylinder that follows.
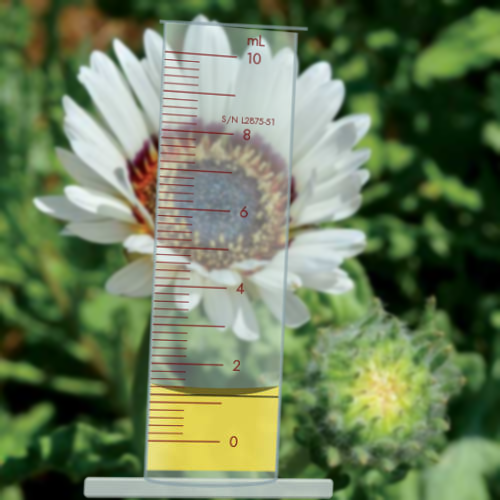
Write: 1.2 mL
